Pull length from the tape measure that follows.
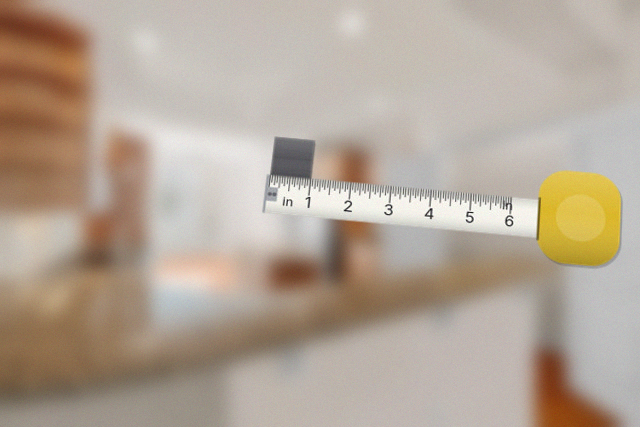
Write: 1 in
